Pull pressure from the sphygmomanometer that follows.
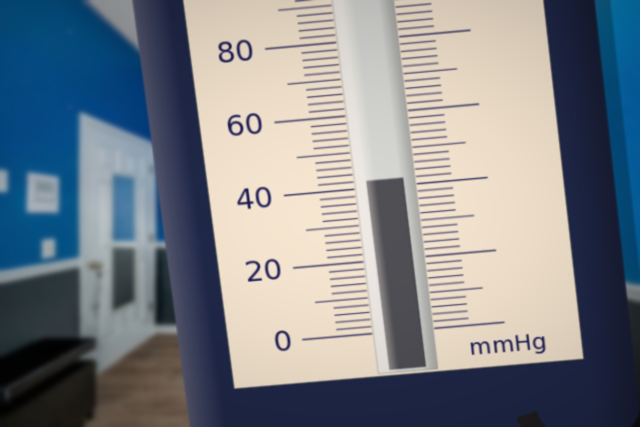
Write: 42 mmHg
